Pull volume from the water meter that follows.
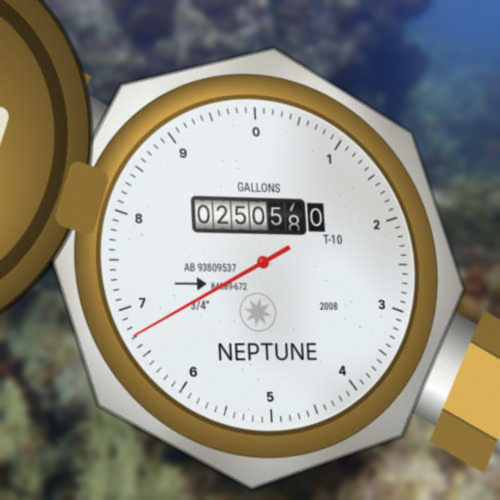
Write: 250576.7 gal
